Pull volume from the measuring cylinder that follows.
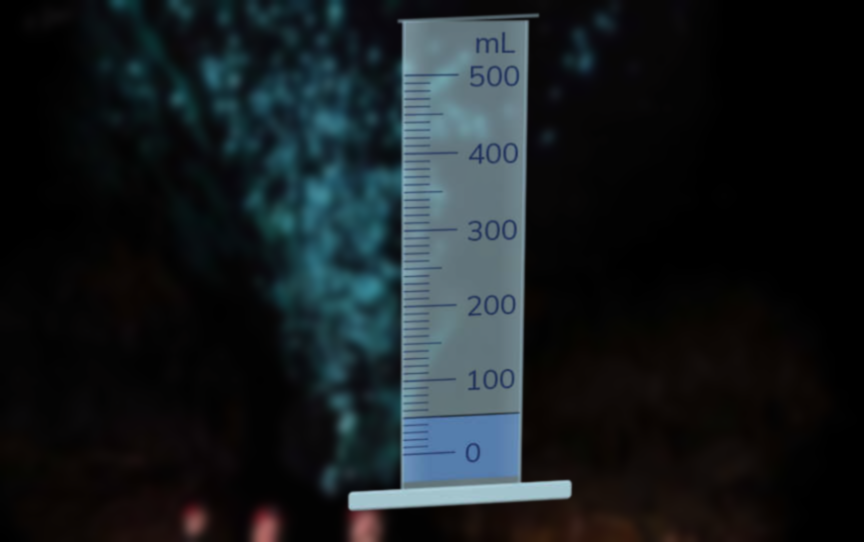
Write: 50 mL
